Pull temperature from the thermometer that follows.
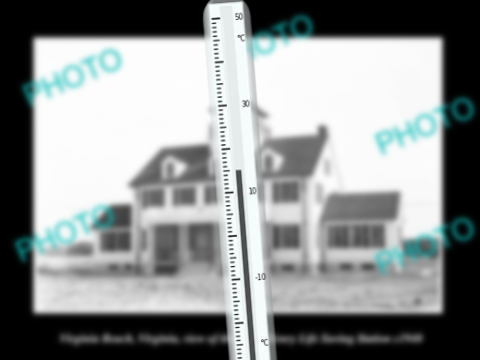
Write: 15 °C
